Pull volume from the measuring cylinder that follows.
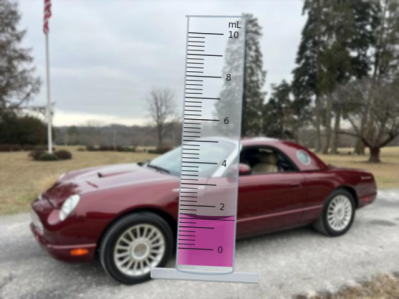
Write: 1.4 mL
